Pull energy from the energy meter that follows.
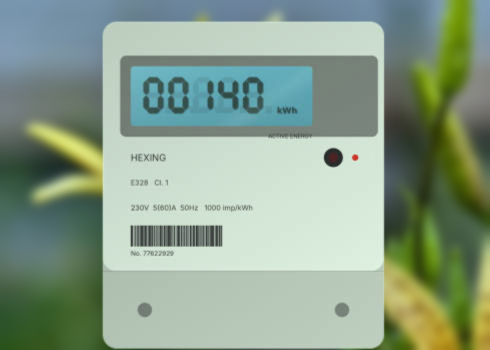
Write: 140 kWh
